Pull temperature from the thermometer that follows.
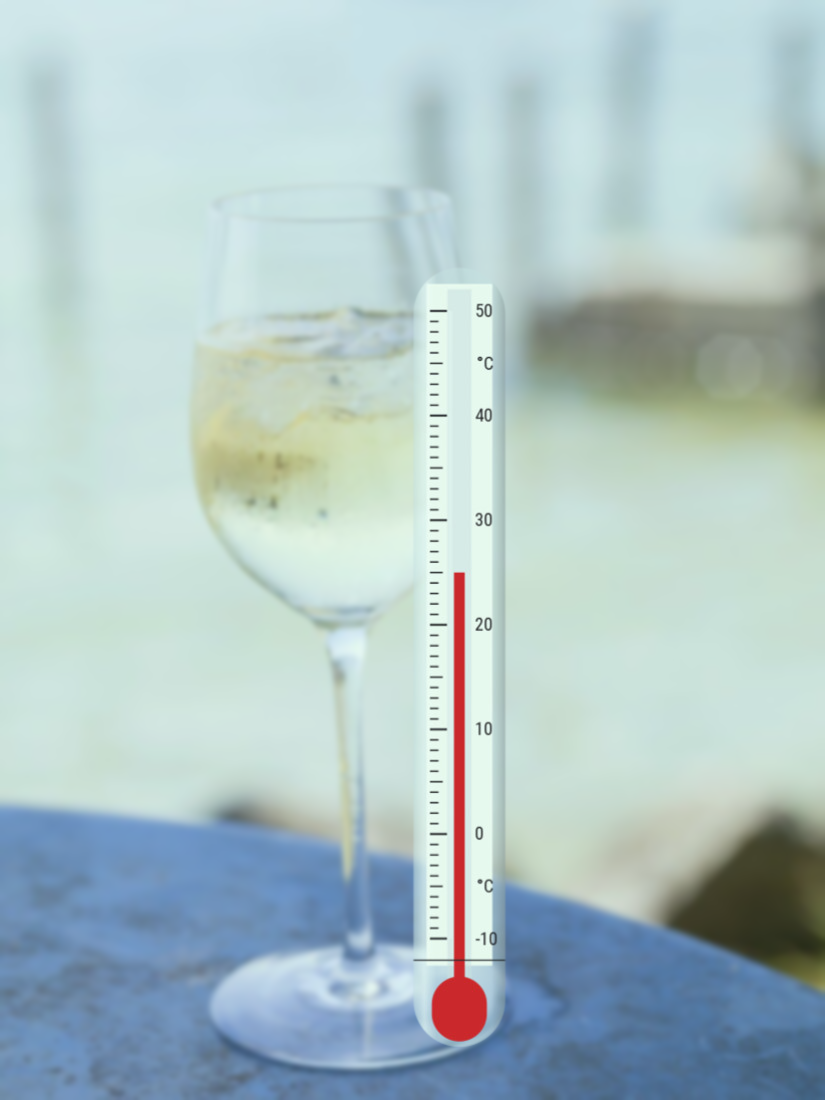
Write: 25 °C
